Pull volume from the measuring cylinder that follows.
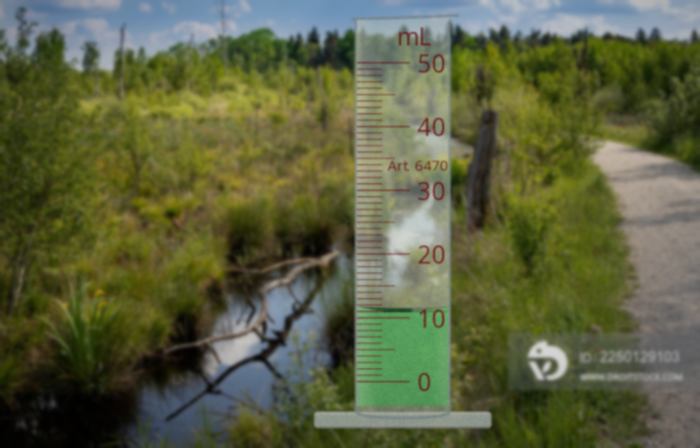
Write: 11 mL
